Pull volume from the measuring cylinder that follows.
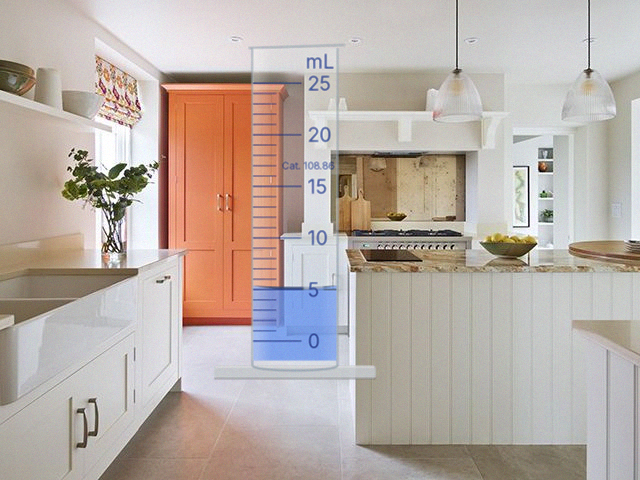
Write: 5 mL
